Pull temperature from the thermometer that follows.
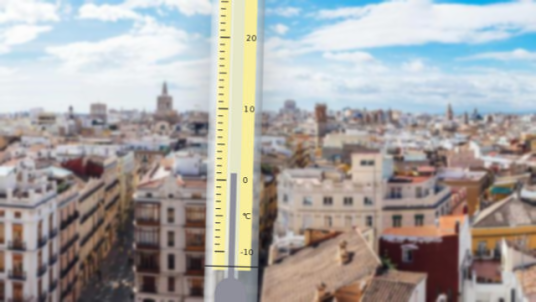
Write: 1 °C
